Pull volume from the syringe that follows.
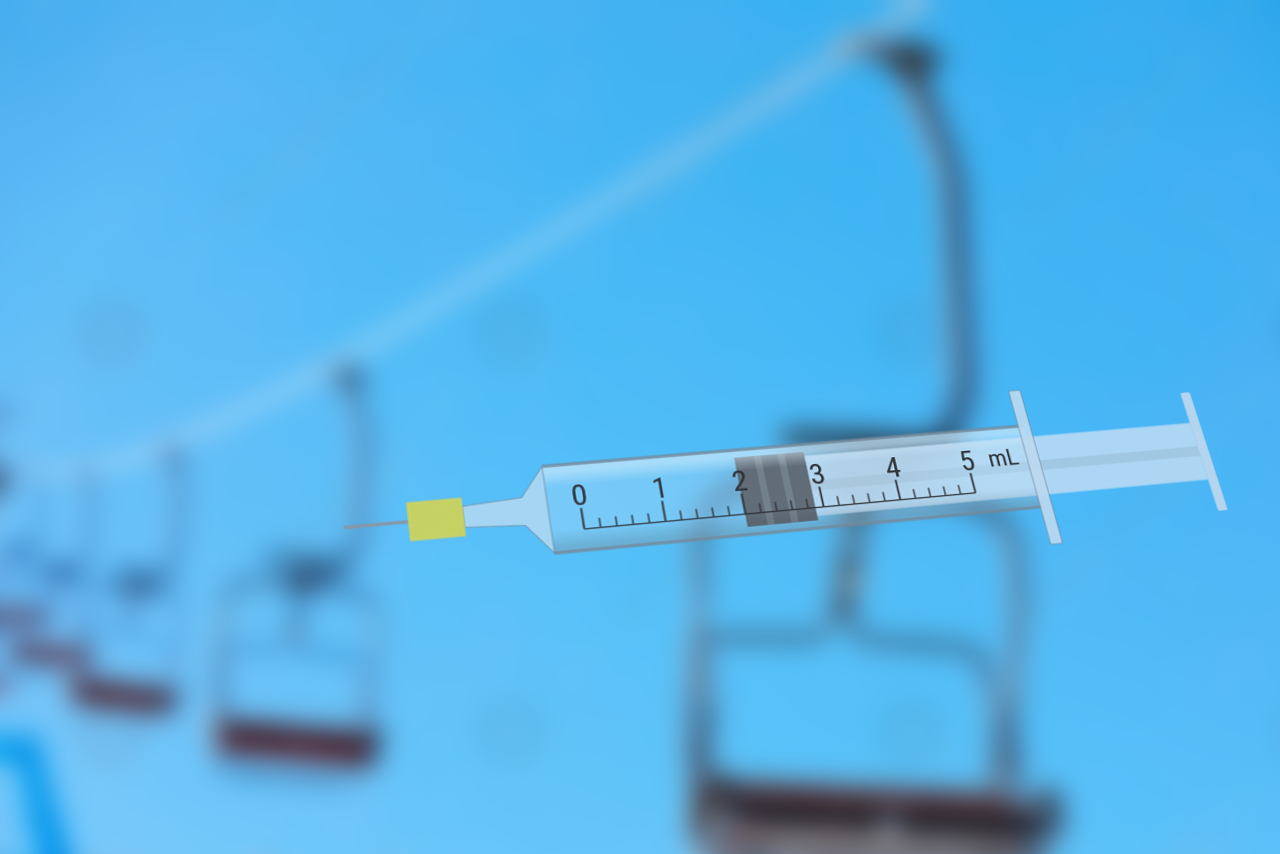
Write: 2 mL
